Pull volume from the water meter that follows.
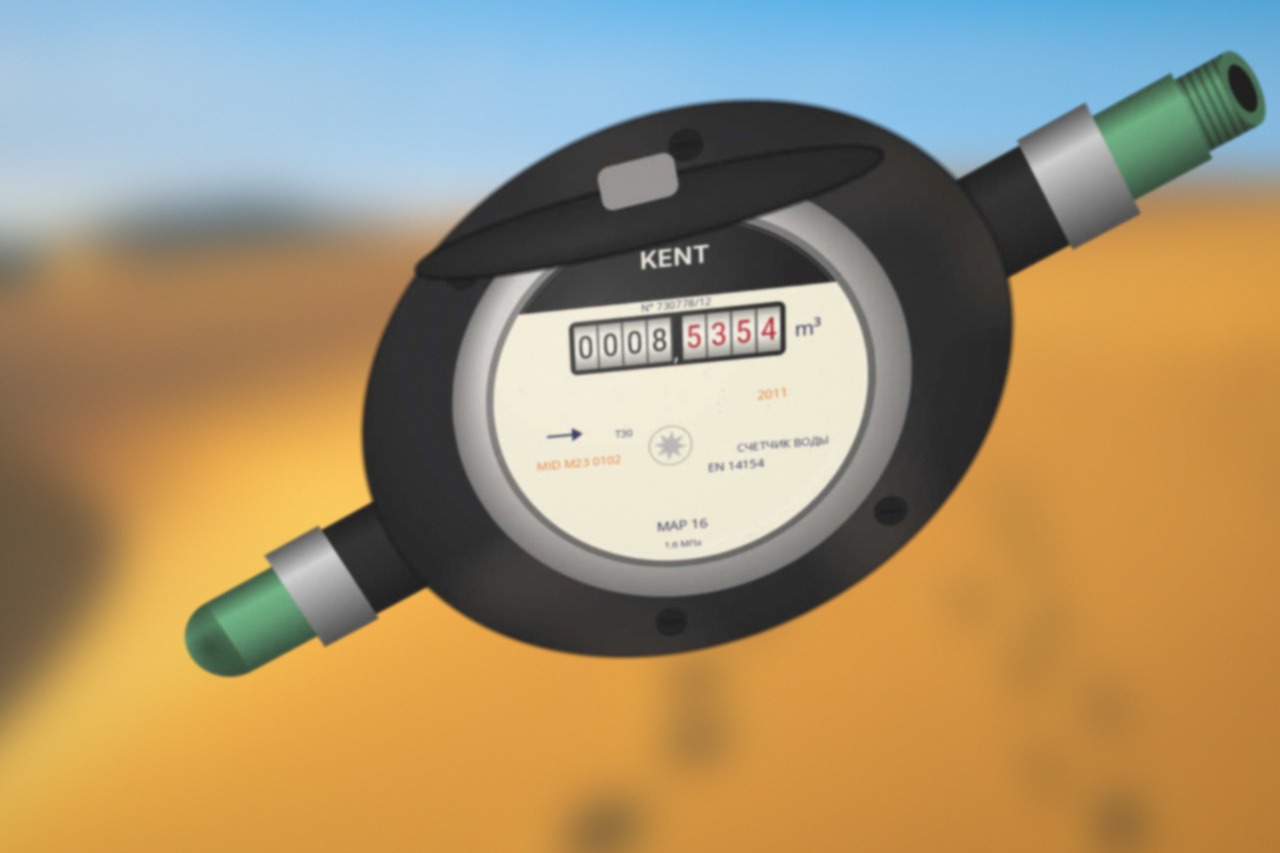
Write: 8.5354 m³
